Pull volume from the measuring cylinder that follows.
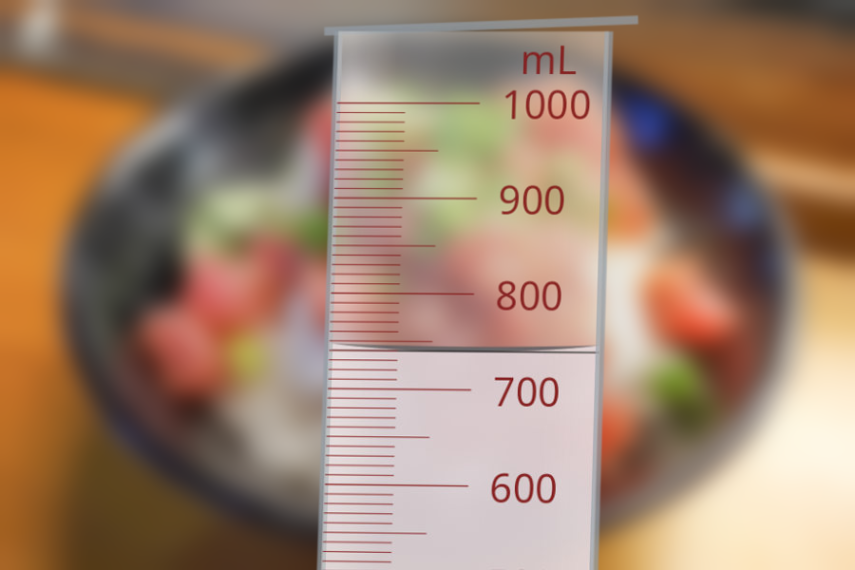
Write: 740 mL
